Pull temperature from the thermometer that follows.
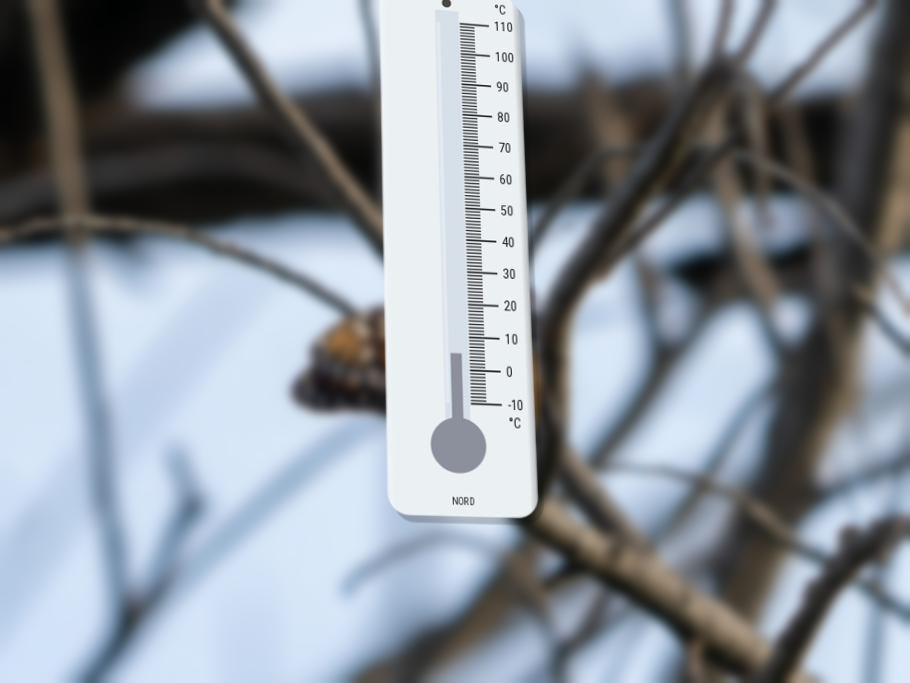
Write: 5 °C
